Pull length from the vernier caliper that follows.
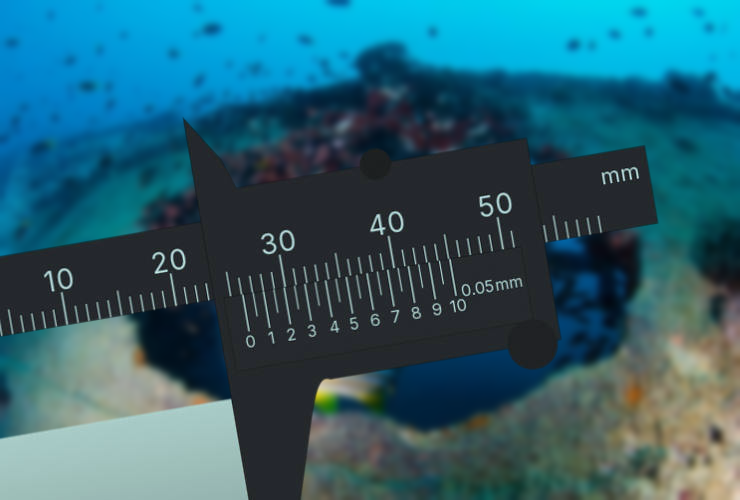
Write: 26.1 mm
